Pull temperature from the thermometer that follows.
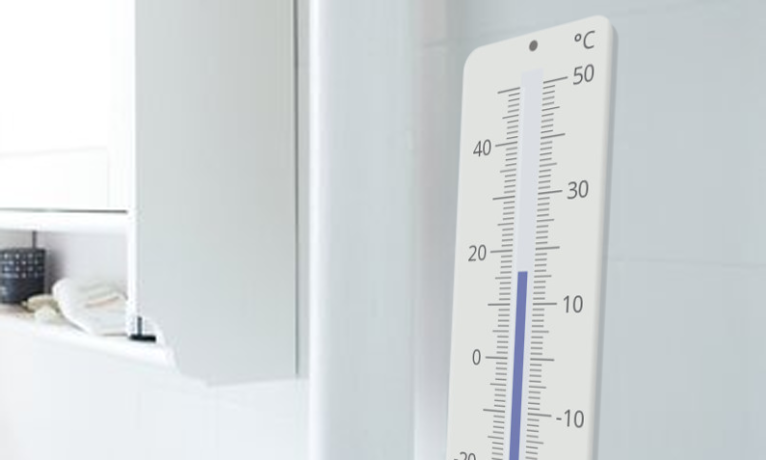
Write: 16 °C
